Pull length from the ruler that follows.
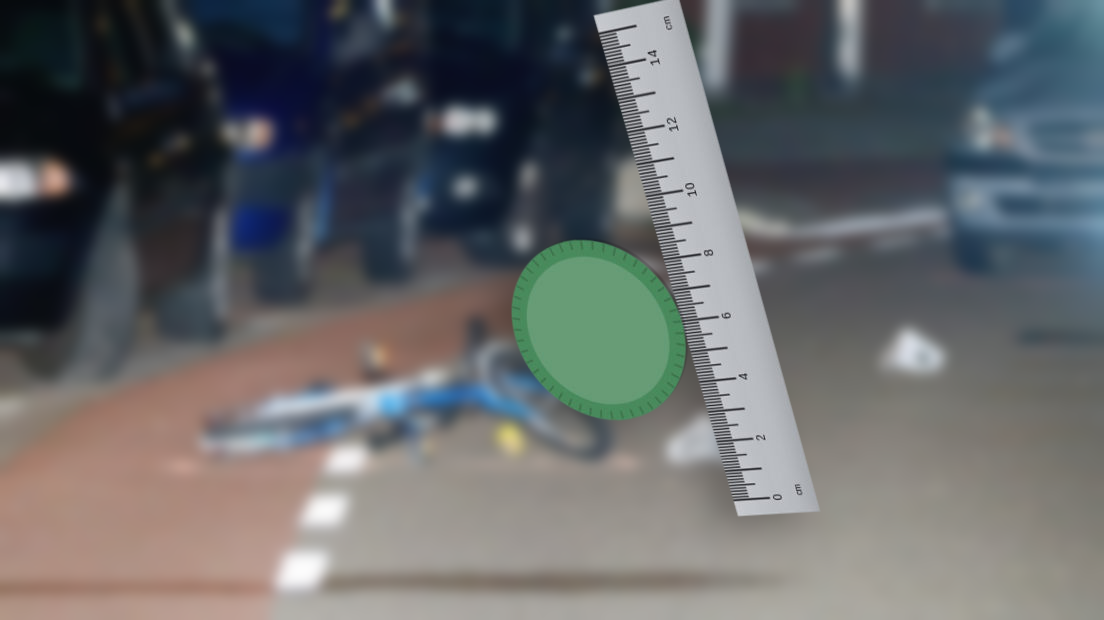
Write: 6 cm
